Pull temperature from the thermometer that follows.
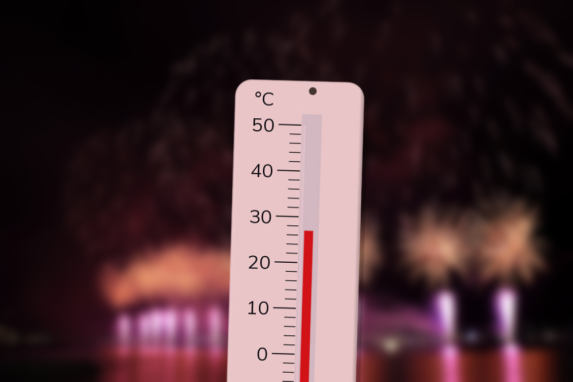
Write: 27 °C
